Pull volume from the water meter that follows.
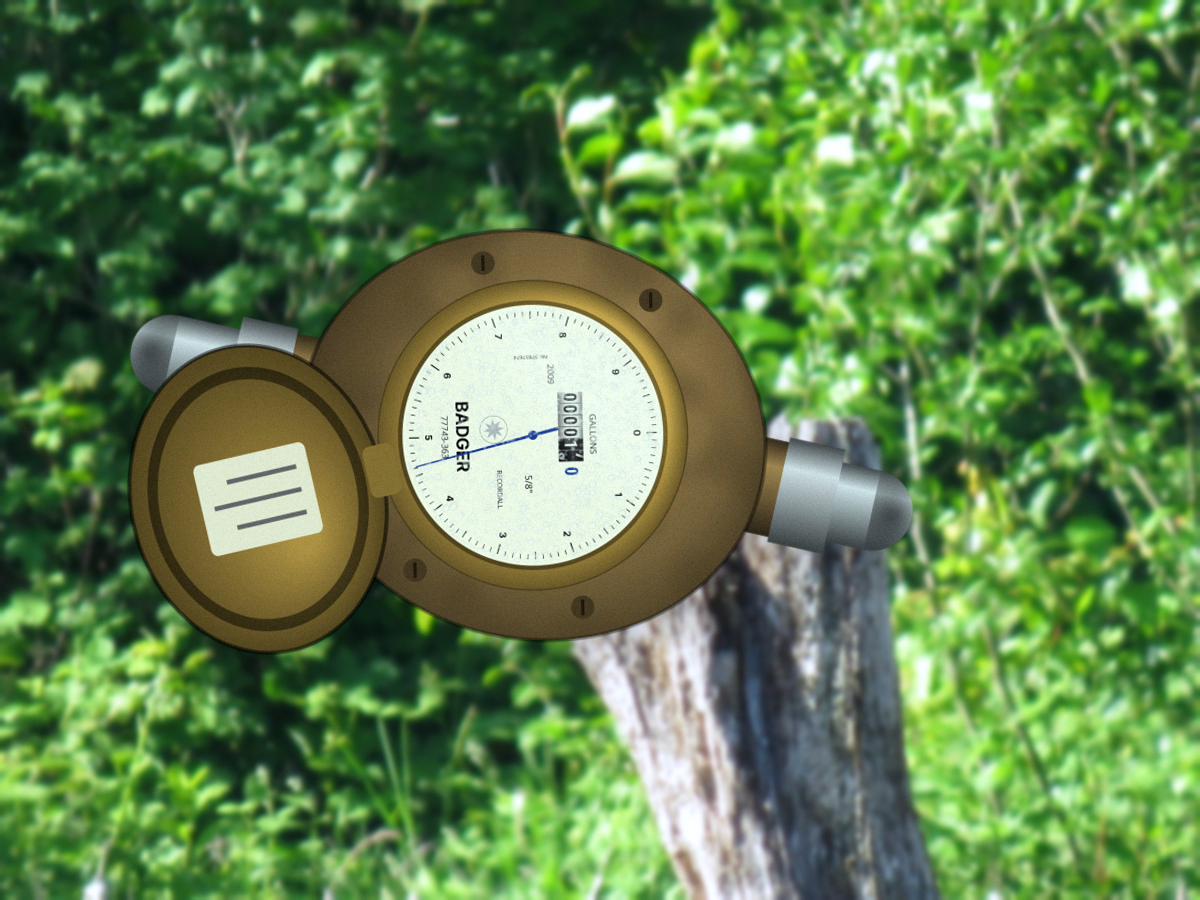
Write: 174.6 gal
